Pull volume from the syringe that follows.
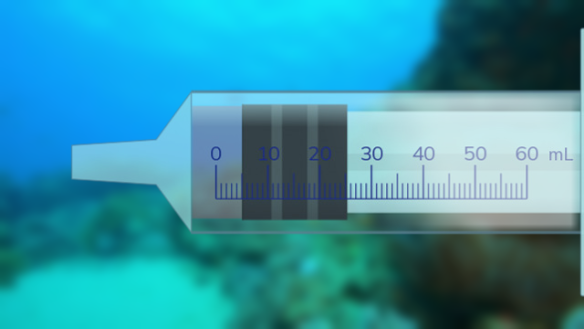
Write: 5 mL
